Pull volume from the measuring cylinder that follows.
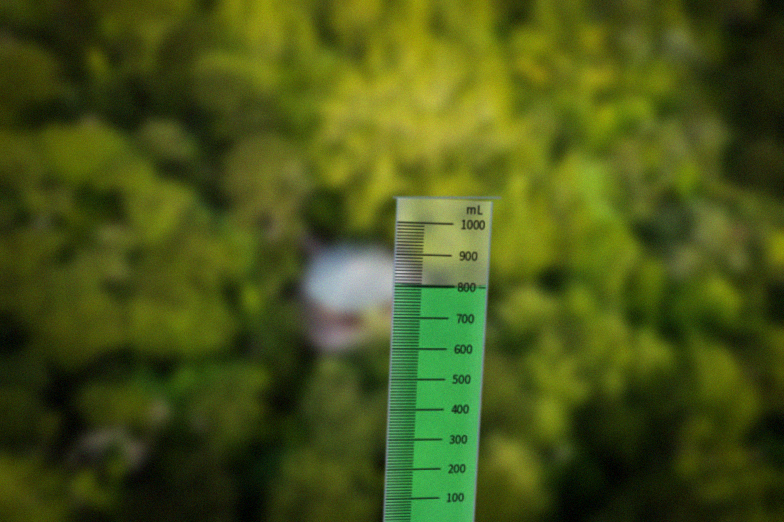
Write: 800 mL
